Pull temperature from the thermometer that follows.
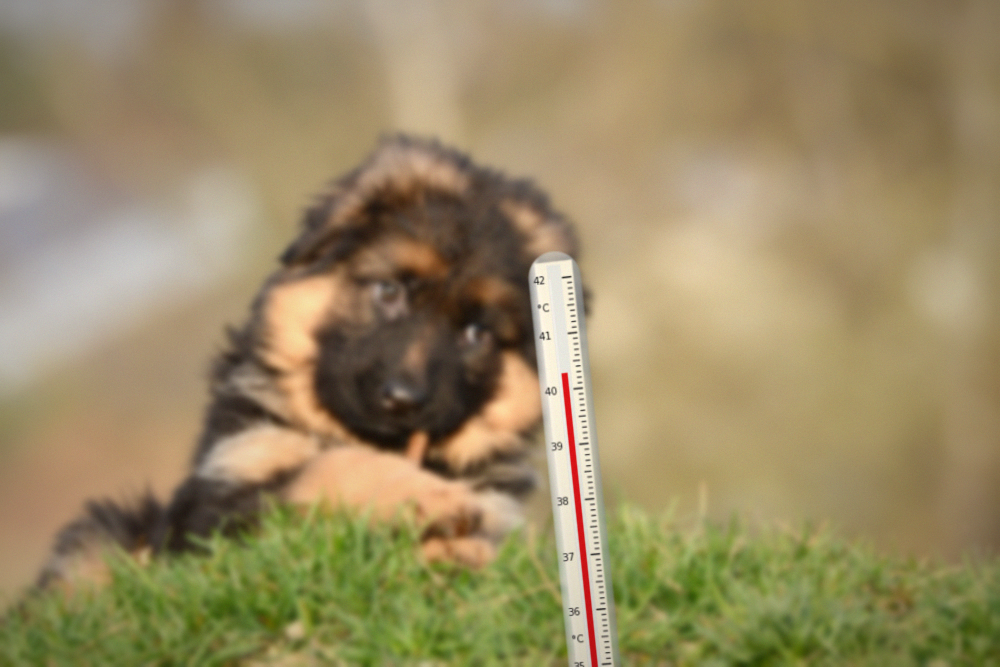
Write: 40.3 °C
